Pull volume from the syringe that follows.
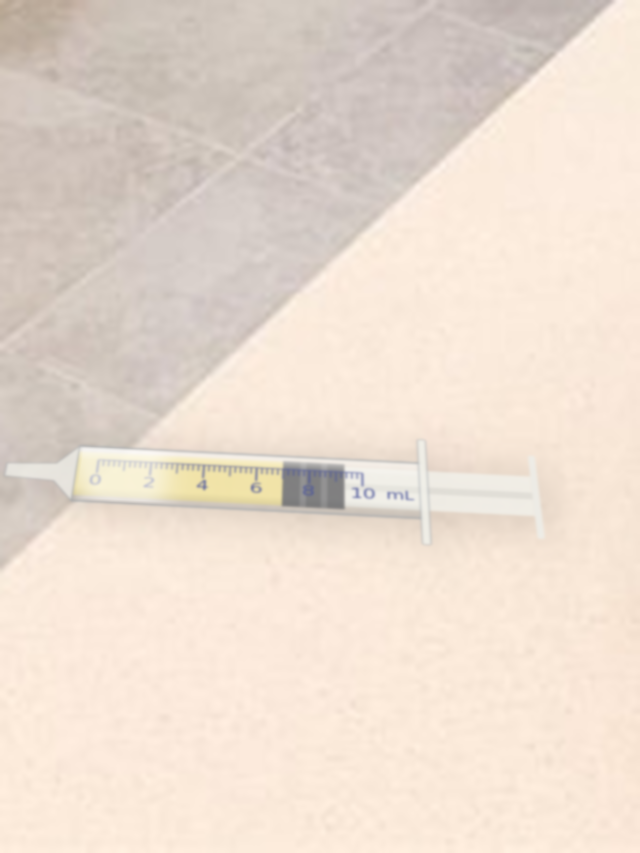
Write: 7 mL
